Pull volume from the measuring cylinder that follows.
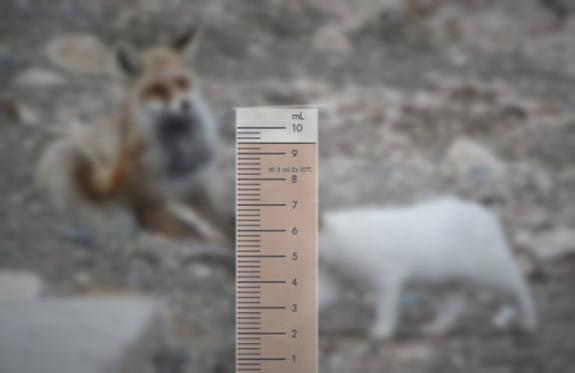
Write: 9.4 mL
